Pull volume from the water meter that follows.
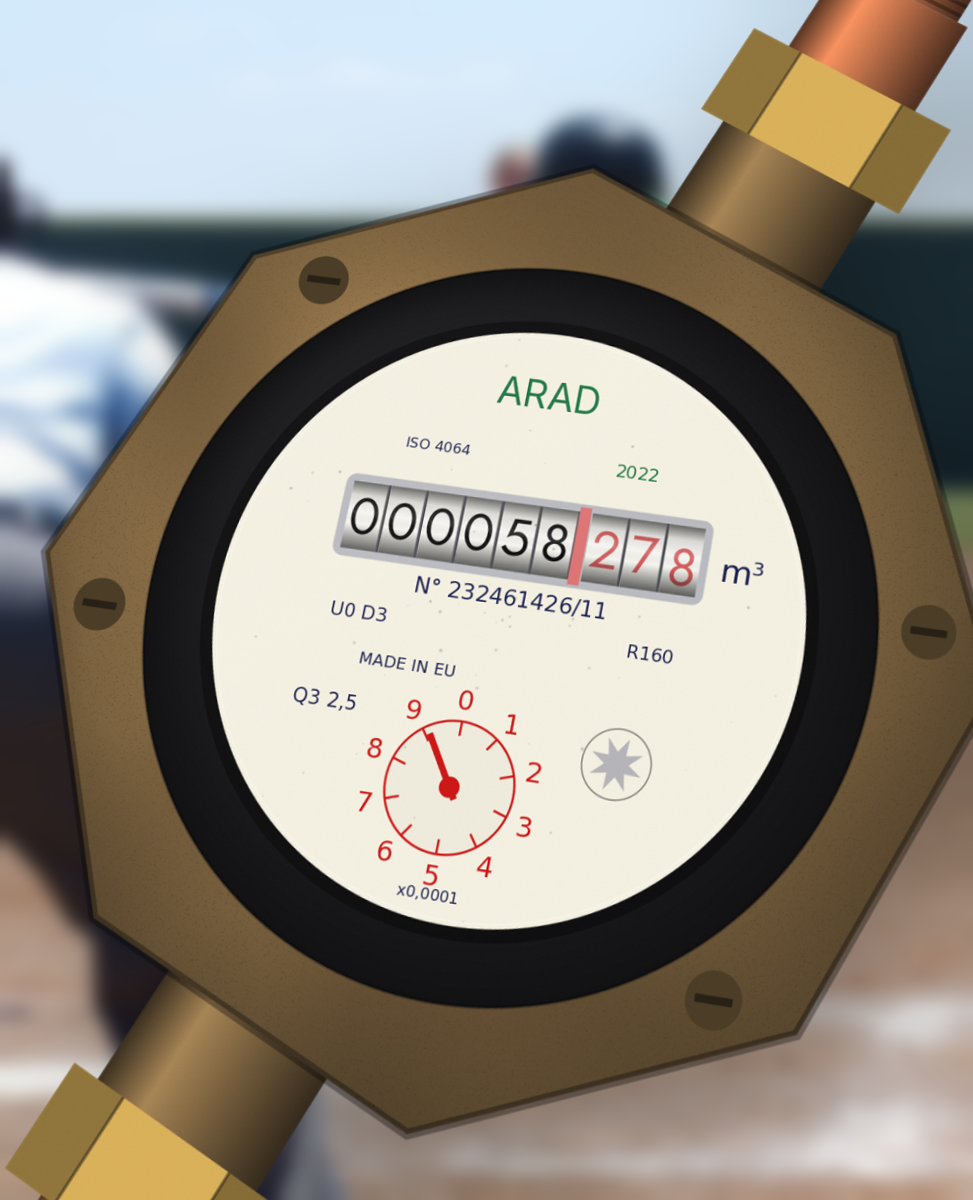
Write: 58.2779 m³
